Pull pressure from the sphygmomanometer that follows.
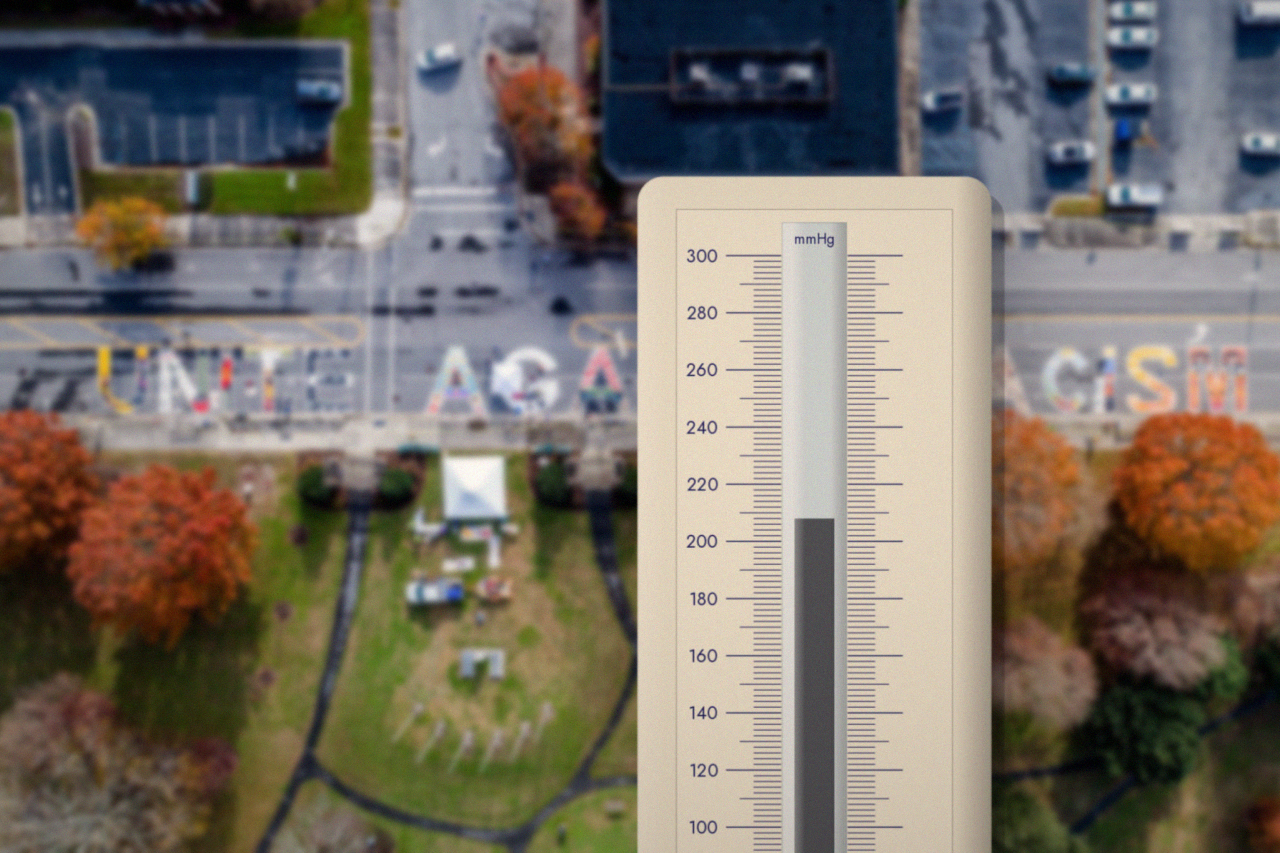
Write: 208 mmHg
